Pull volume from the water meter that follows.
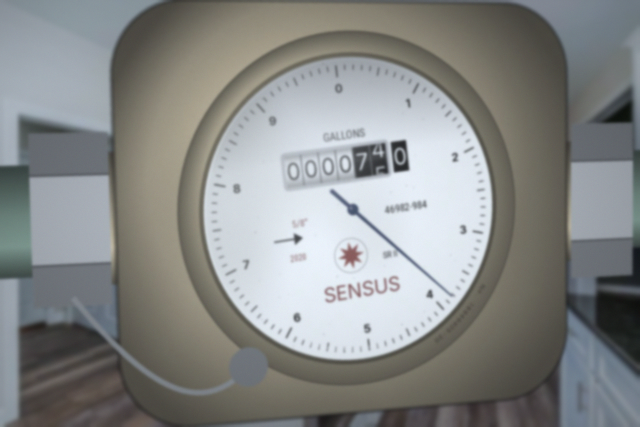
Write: 743.8 gal
